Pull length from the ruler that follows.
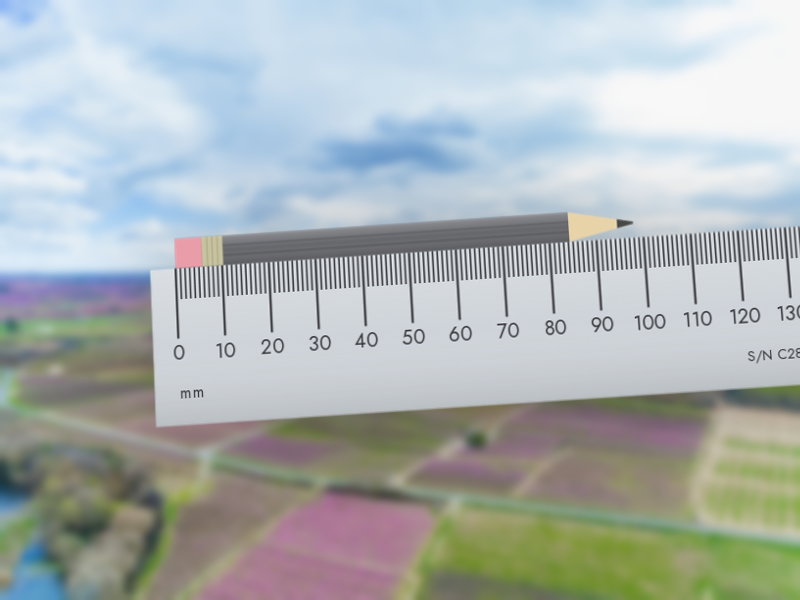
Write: 98 mm
